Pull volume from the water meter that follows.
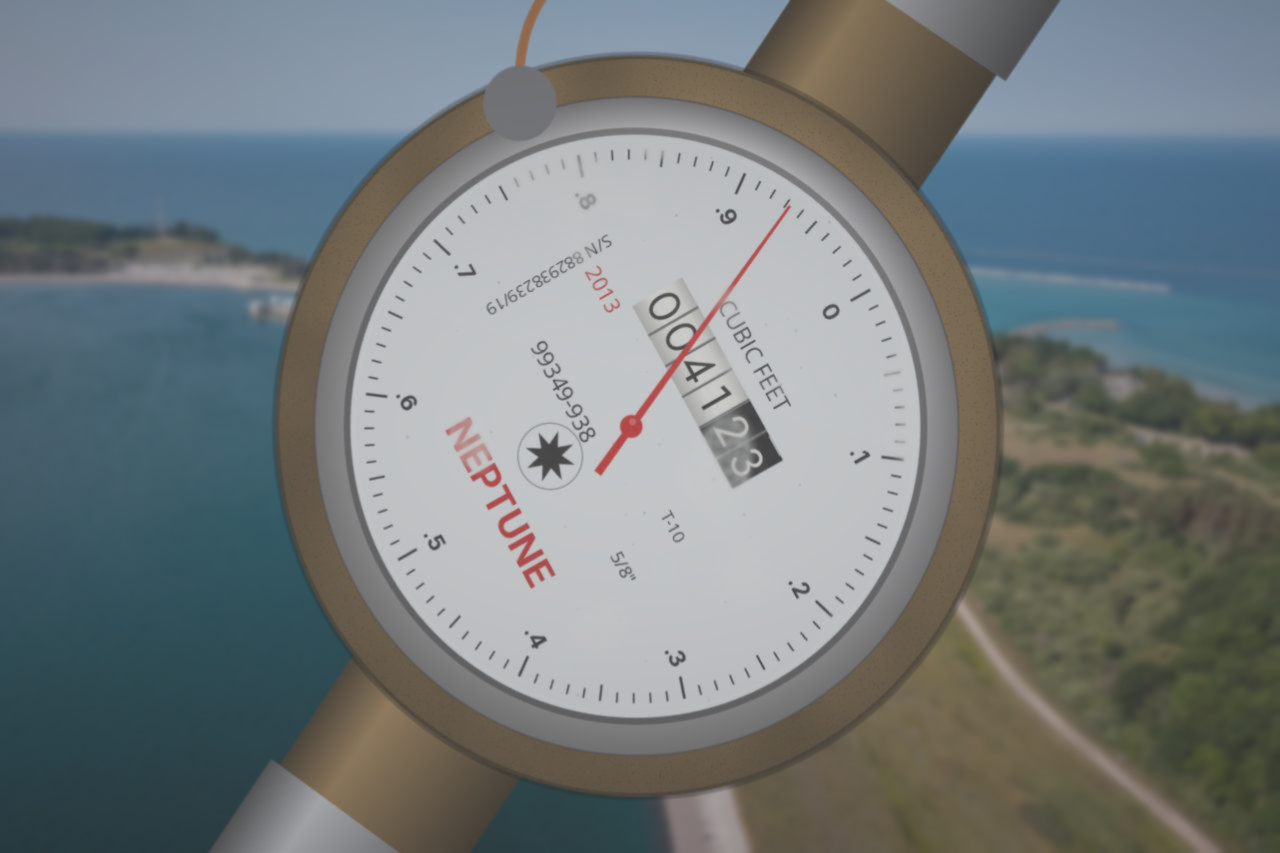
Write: 4122.93 ft³
